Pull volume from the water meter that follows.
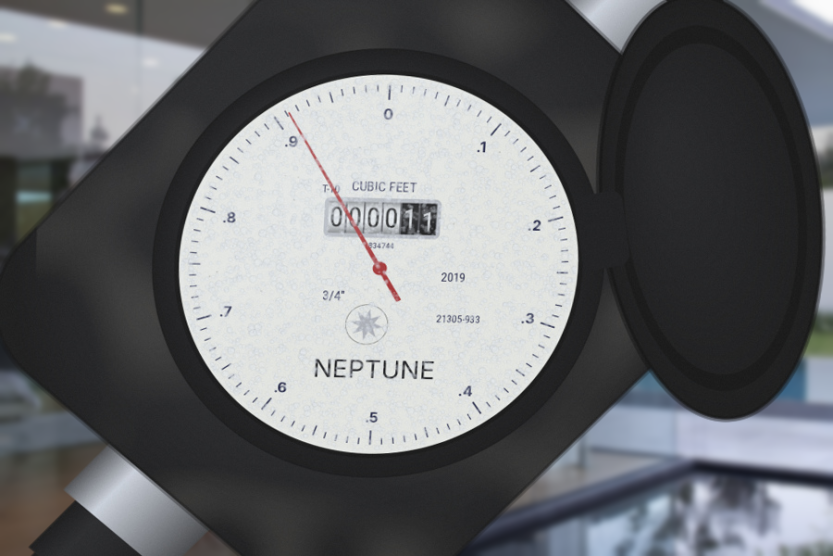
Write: 10.91 ft³
